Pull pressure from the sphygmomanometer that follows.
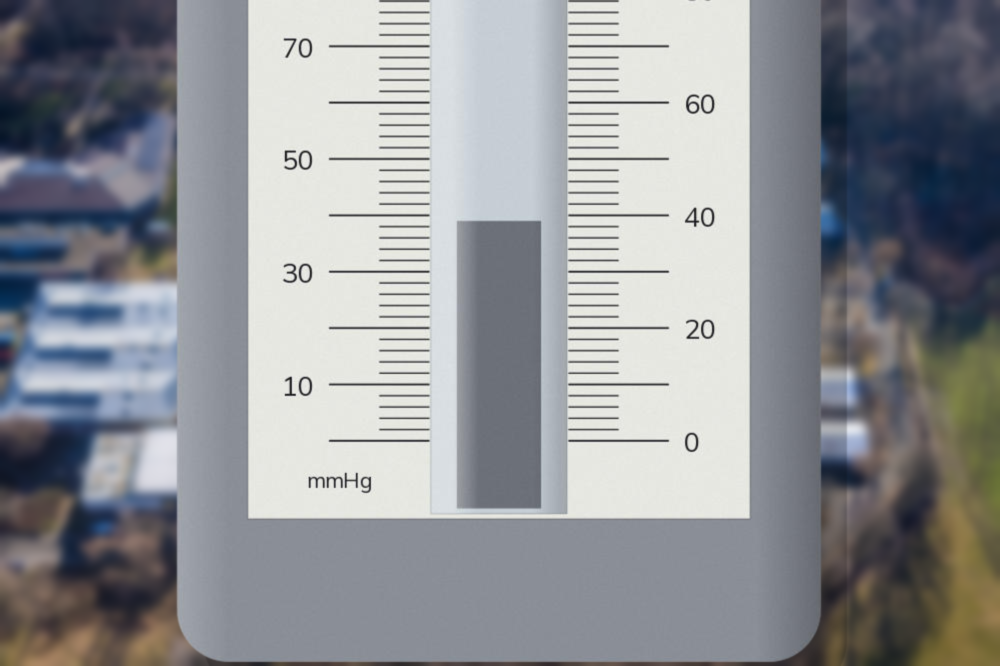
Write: 39 mmHg
